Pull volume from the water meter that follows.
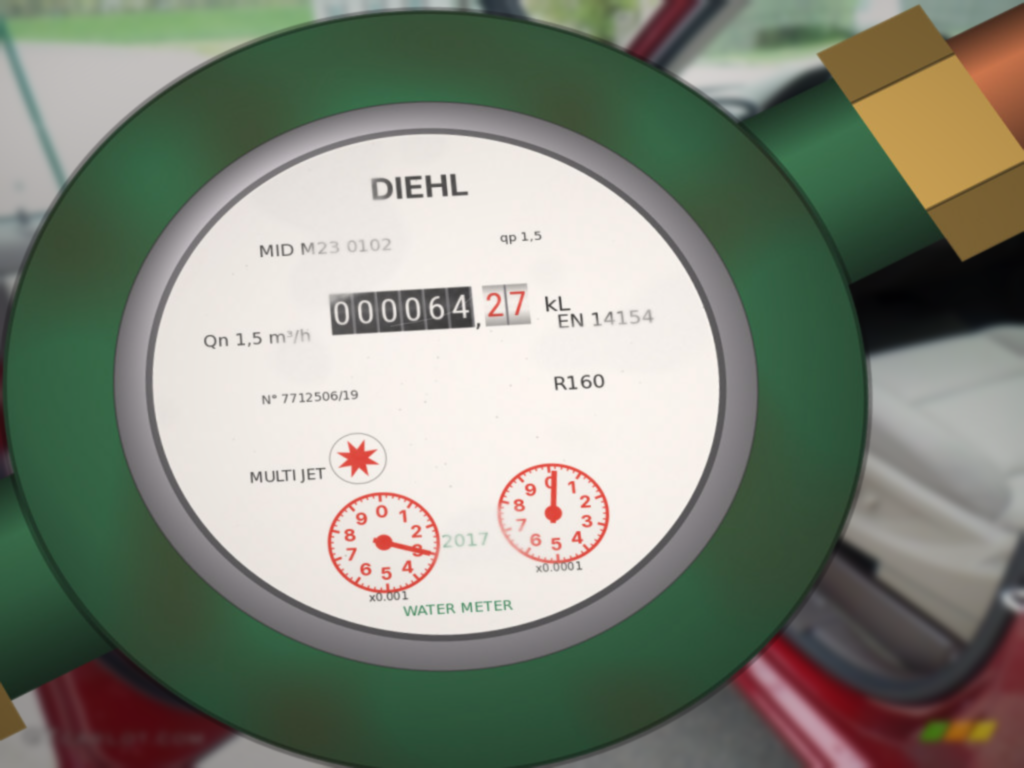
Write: 64.2730 kL
